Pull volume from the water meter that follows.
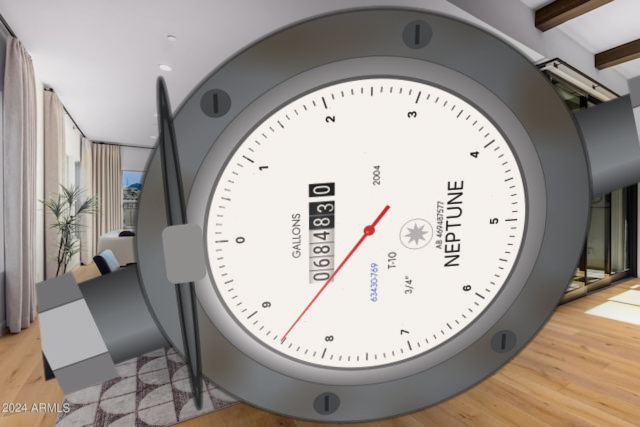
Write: 684828.5 gal
